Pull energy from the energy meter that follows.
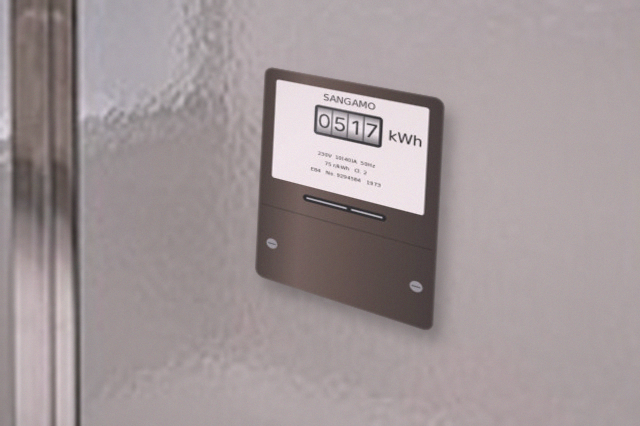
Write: 517 kWh
